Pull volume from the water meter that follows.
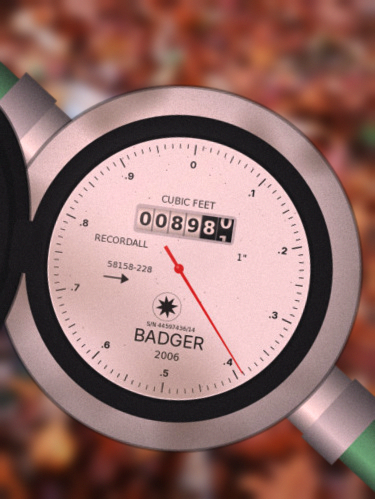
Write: 8980.39 ft³
